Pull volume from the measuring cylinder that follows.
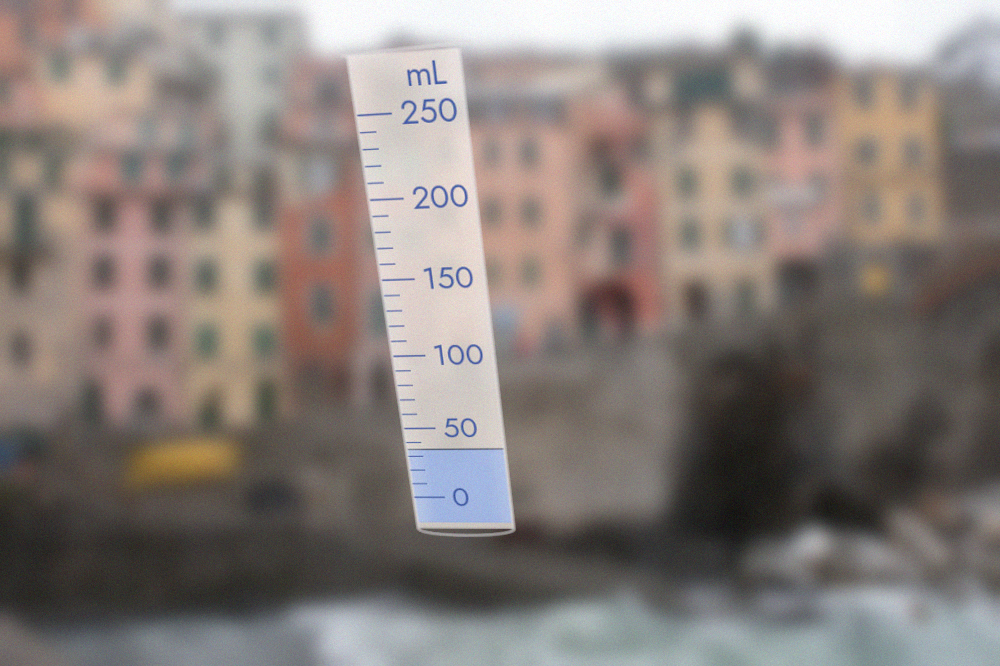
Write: 35 mL
